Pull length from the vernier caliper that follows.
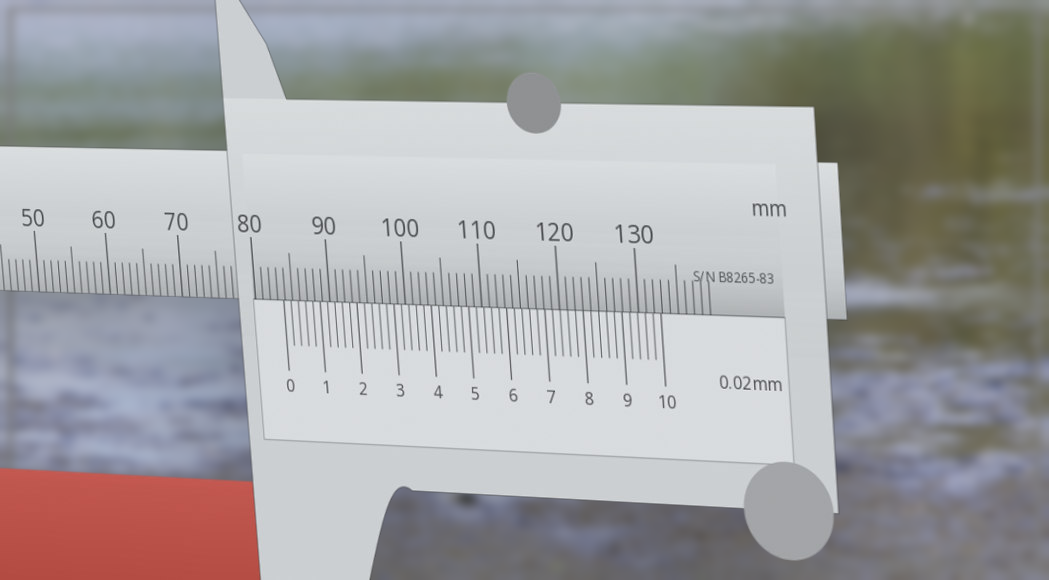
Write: 83.8 mm
